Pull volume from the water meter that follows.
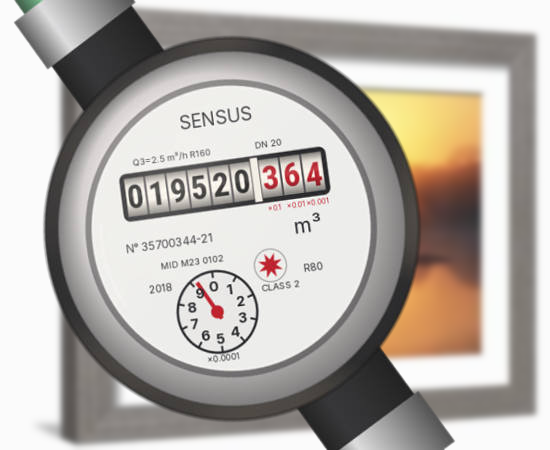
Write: 19520.3639 m³
